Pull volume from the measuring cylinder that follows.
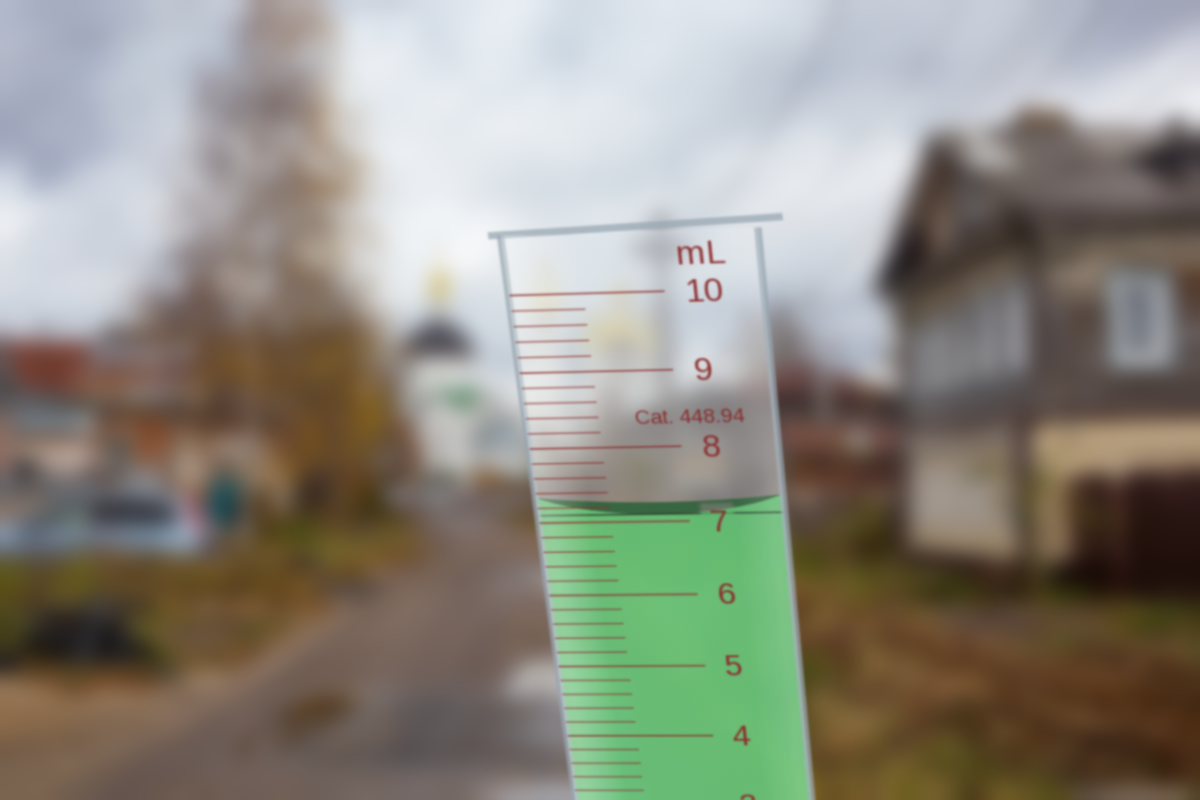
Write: 7.1 mL
